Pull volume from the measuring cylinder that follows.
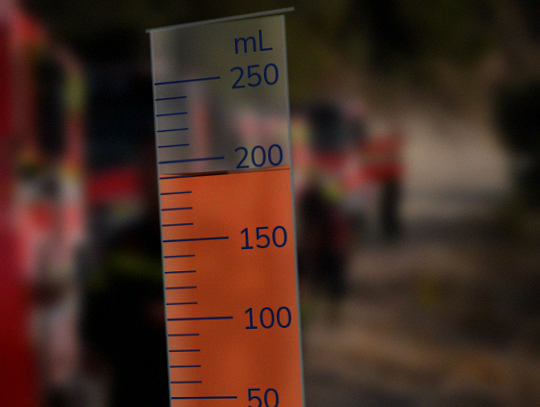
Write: 190 mL
